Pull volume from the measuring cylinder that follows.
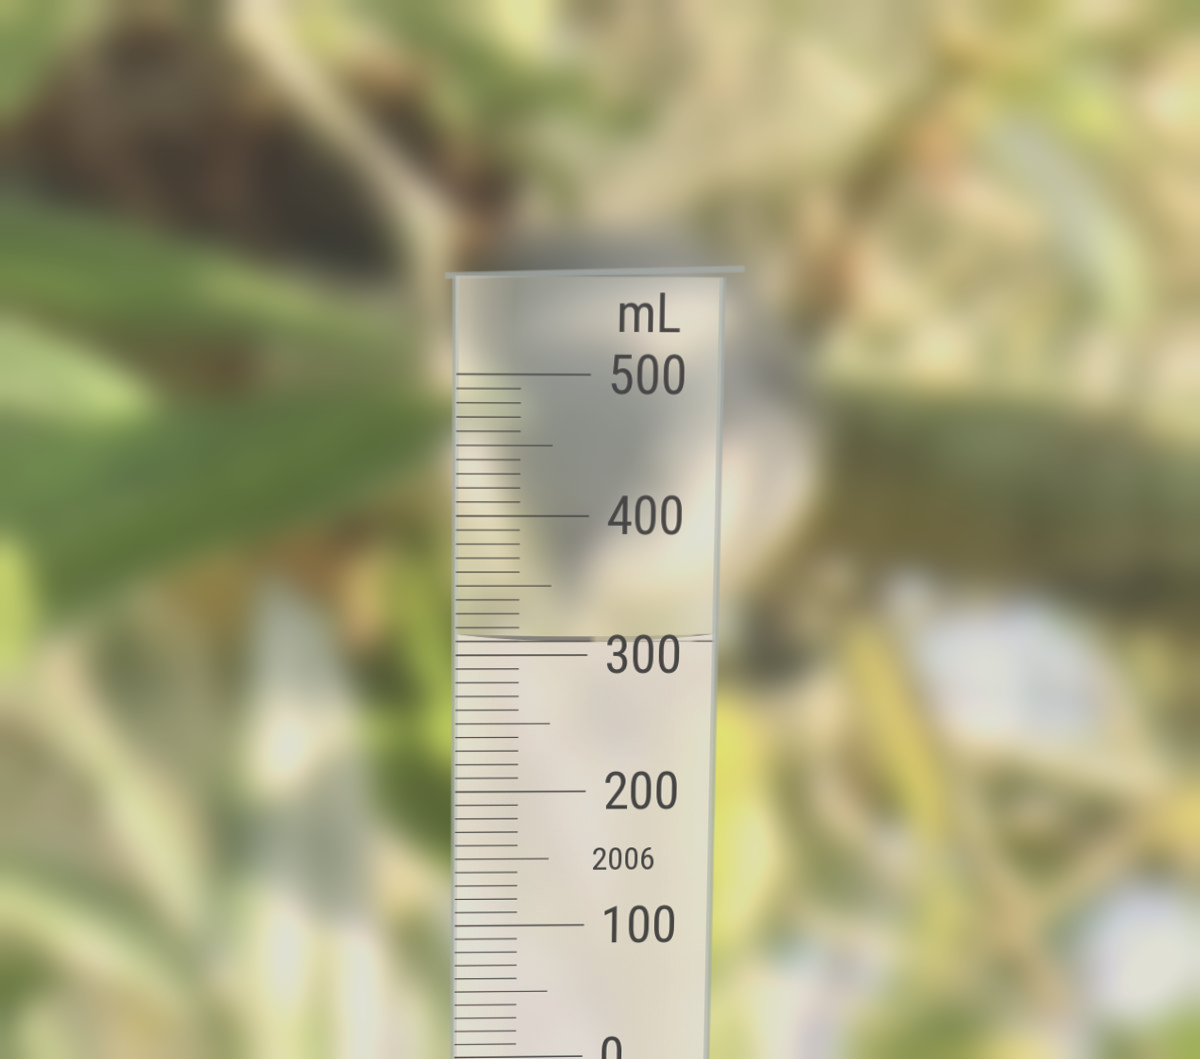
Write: 310 mL
